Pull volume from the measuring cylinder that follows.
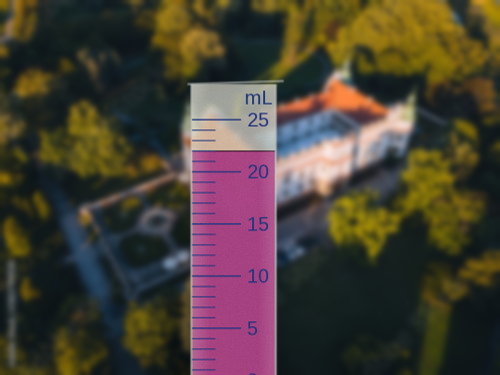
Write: 22 mL
